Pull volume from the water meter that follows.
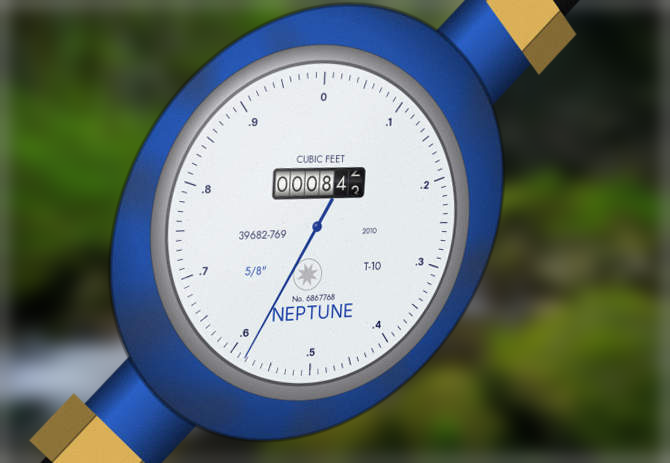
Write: 842.58 ft³
